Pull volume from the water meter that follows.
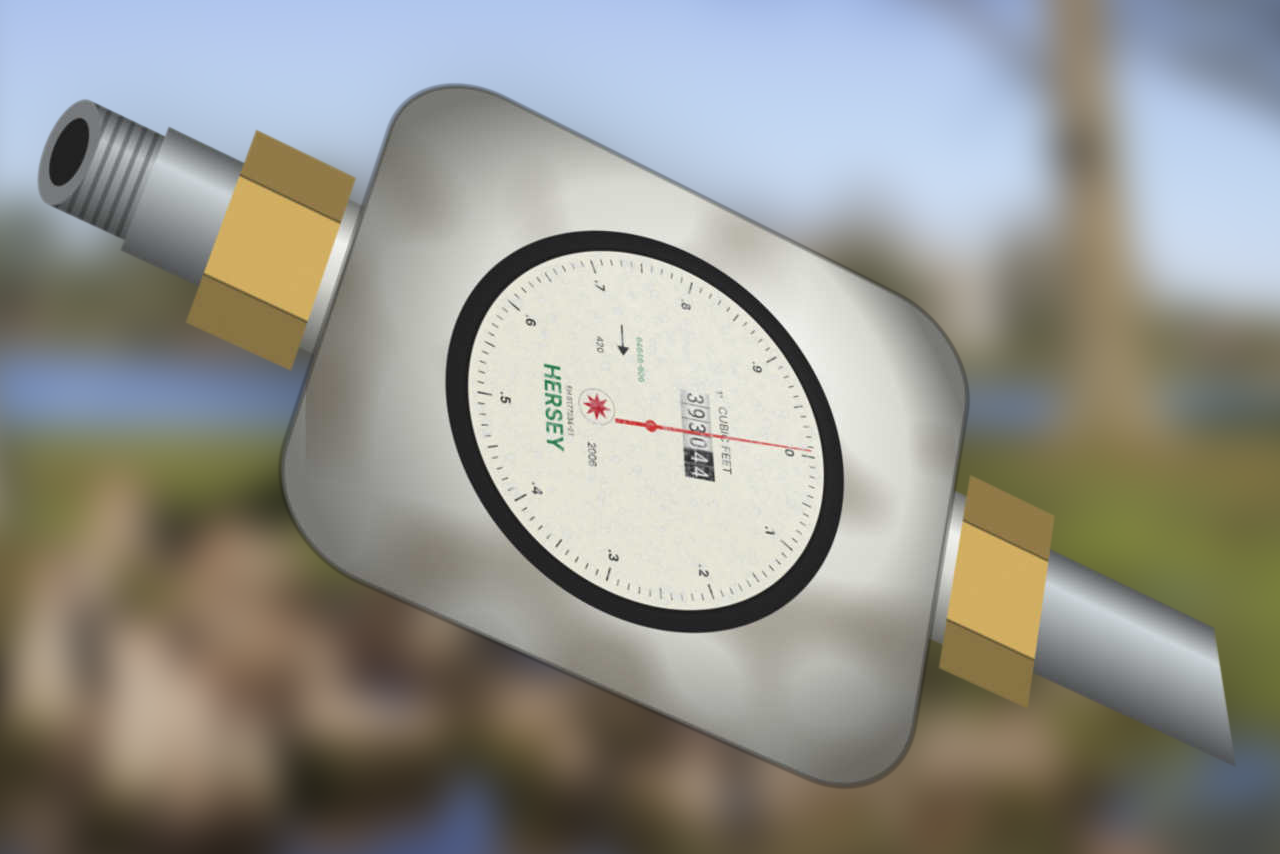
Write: 393043.99 ft³
